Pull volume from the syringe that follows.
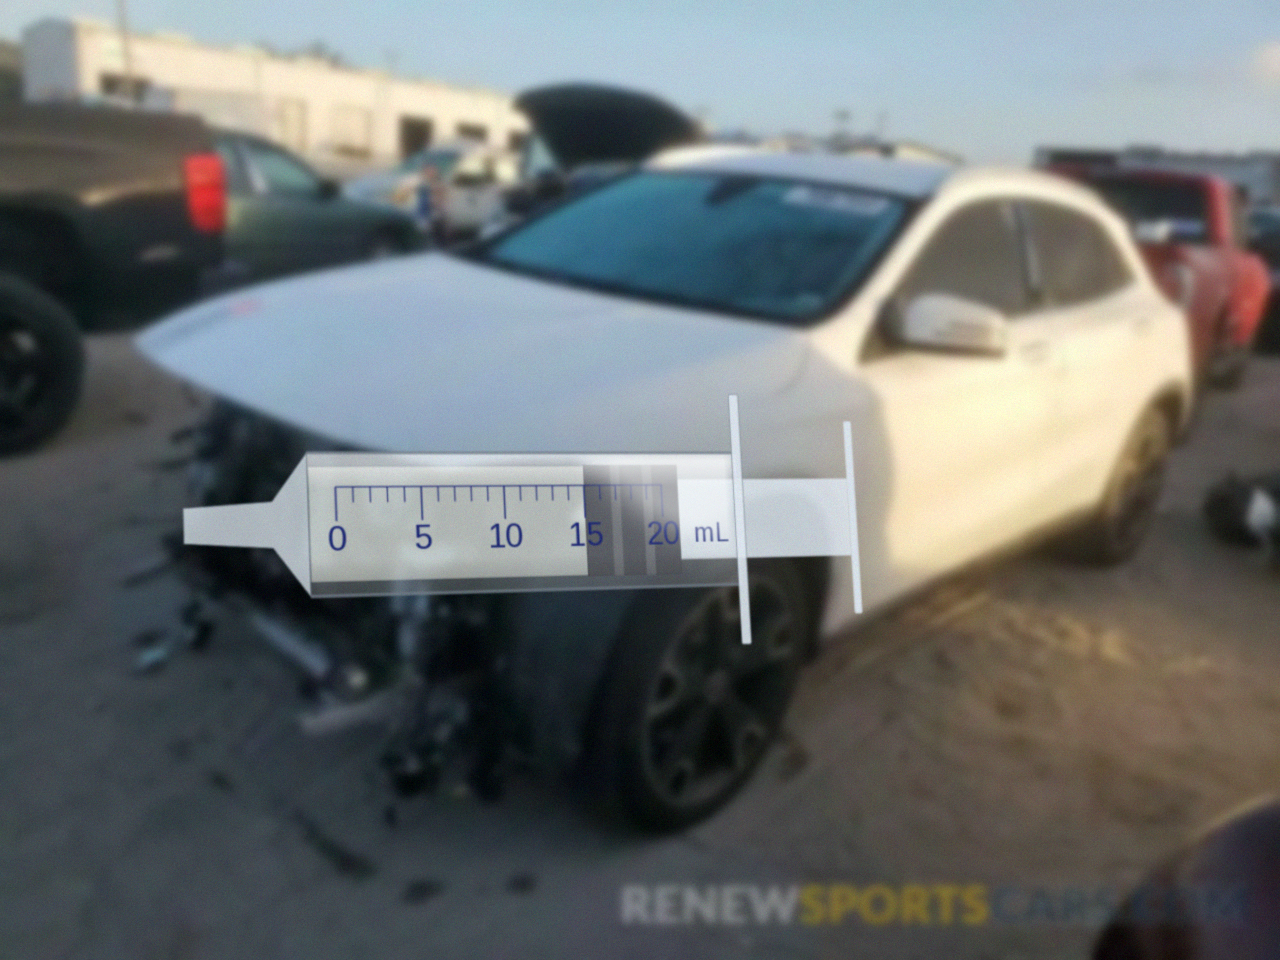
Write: 15 mL
